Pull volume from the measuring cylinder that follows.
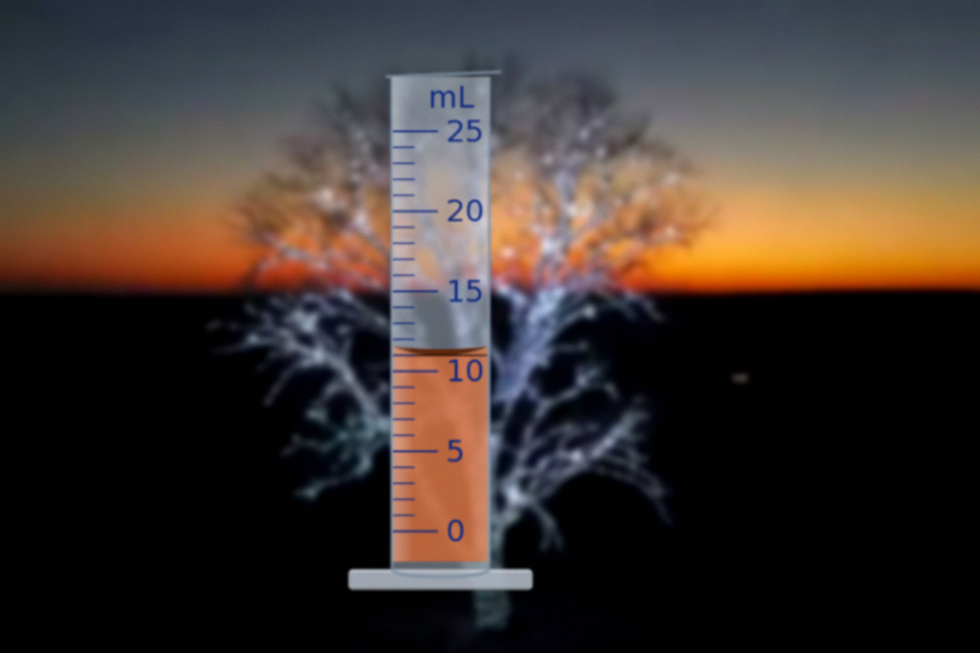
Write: 11 mL
